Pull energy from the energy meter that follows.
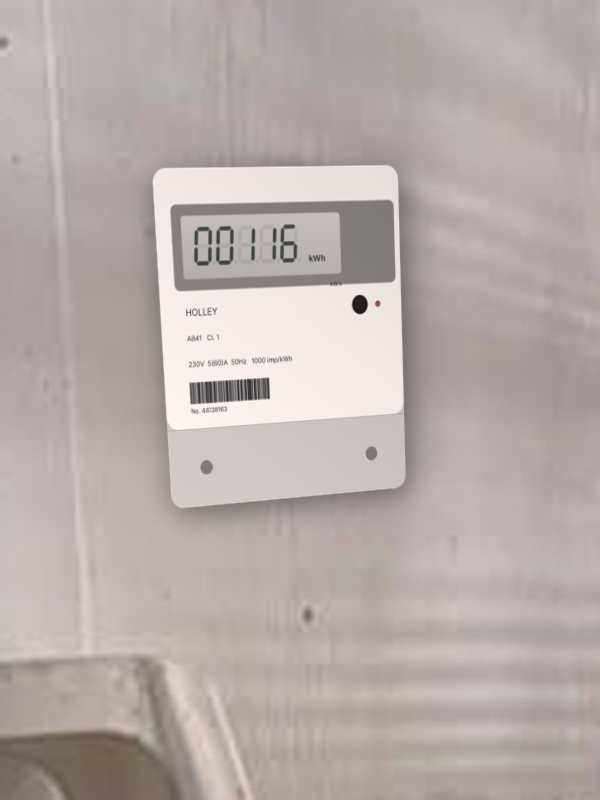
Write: 116 kWh
